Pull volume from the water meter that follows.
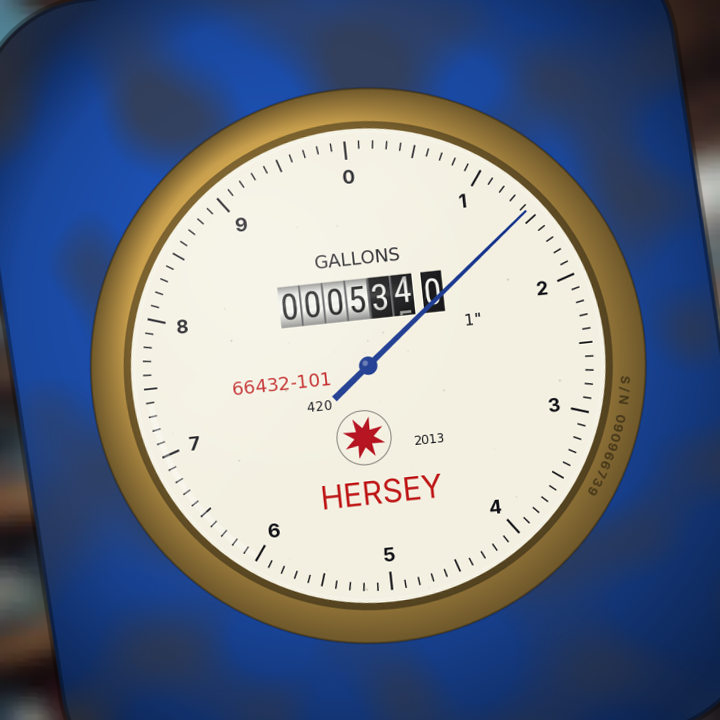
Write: 5341.4 gal
